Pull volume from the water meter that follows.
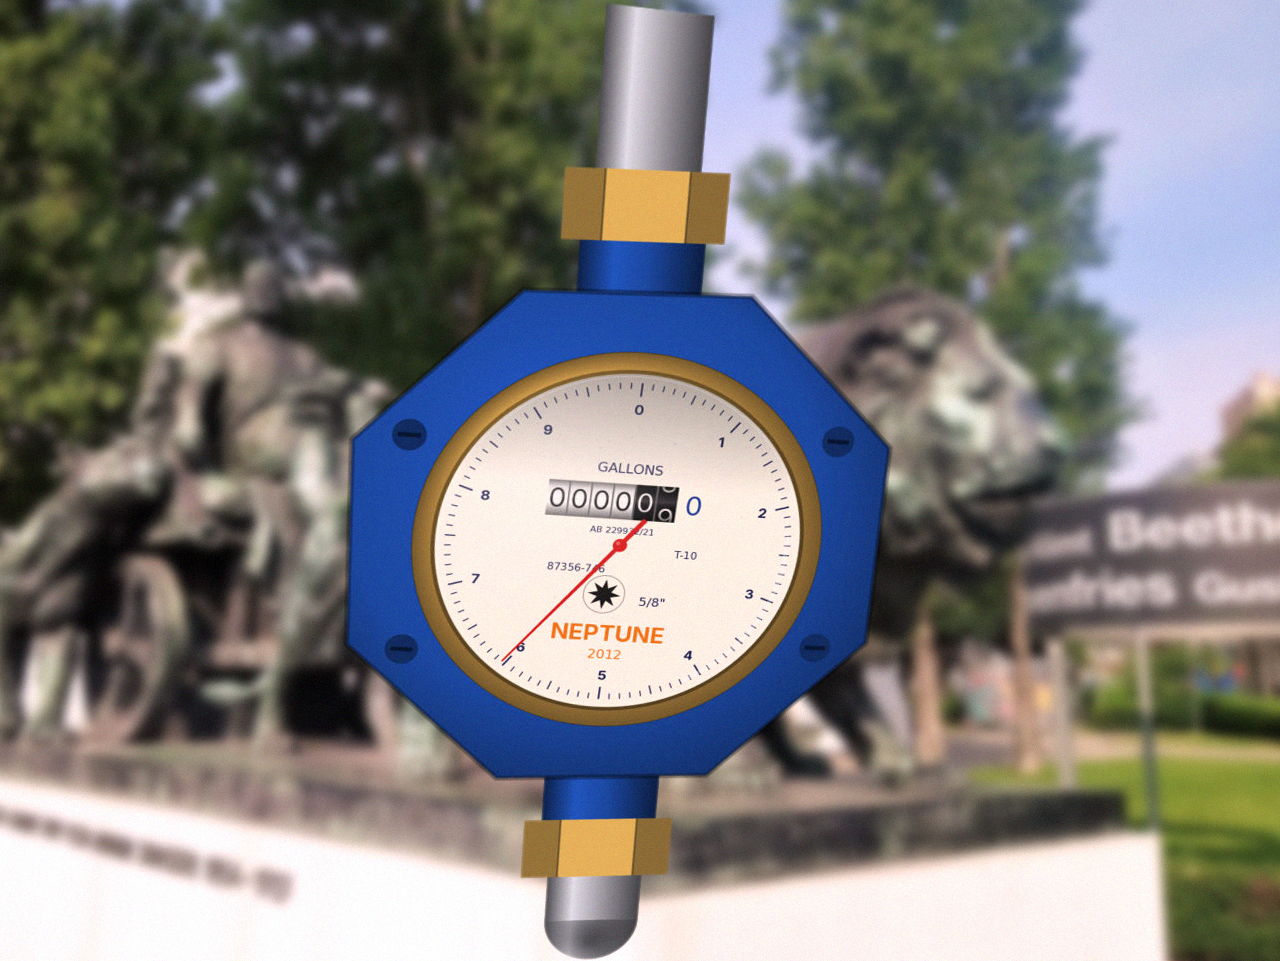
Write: 86.0 gal
